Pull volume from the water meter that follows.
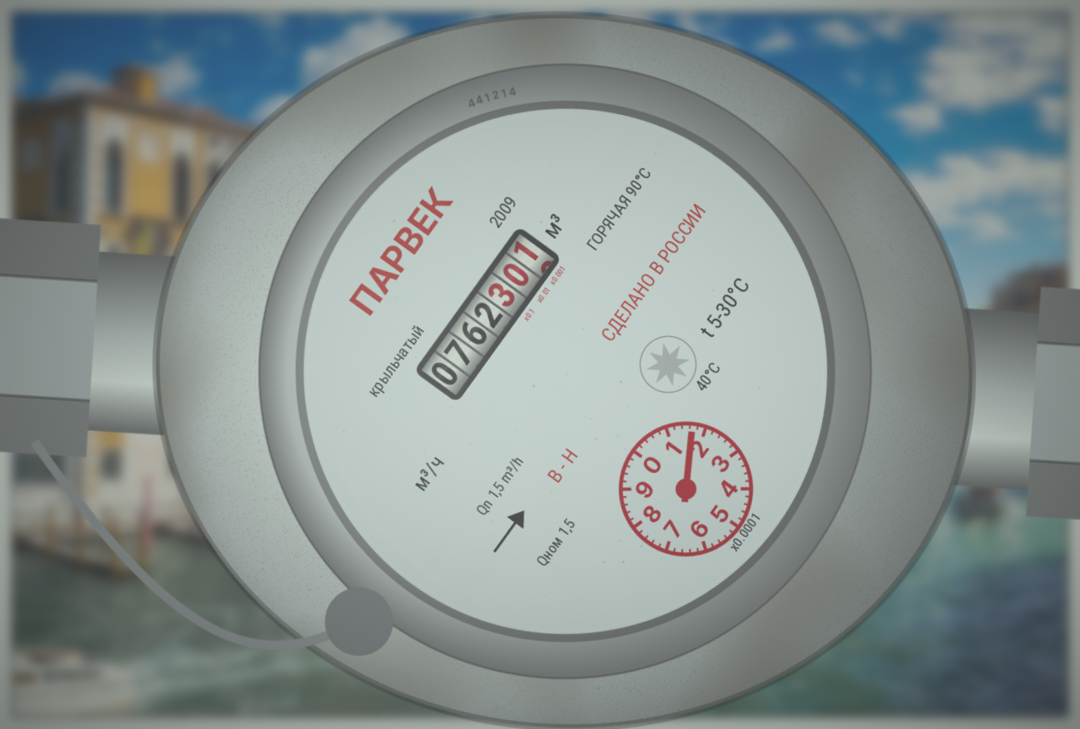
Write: 762.3011 m³
